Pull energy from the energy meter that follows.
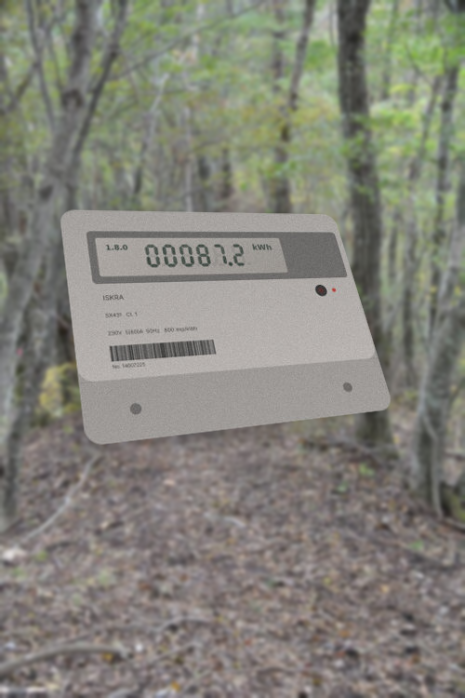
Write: 87.2 kWh
